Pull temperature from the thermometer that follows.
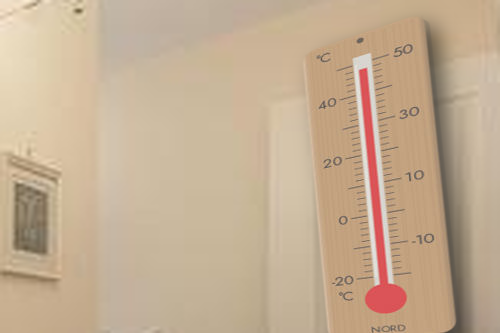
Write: 48 °C
